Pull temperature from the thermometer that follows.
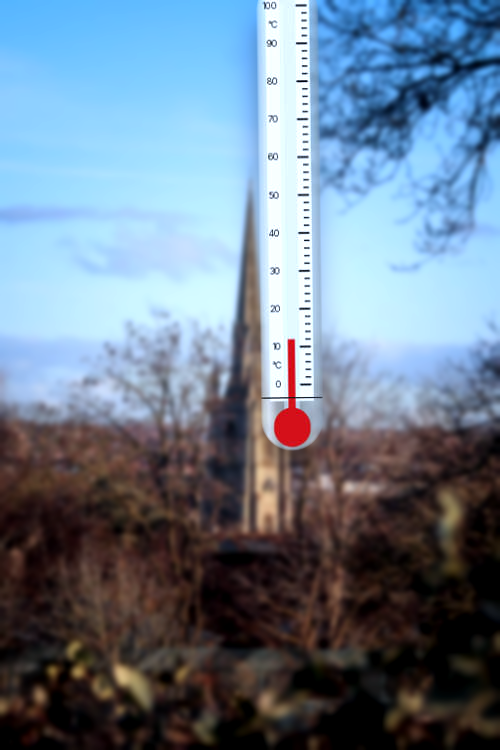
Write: 12 °C
